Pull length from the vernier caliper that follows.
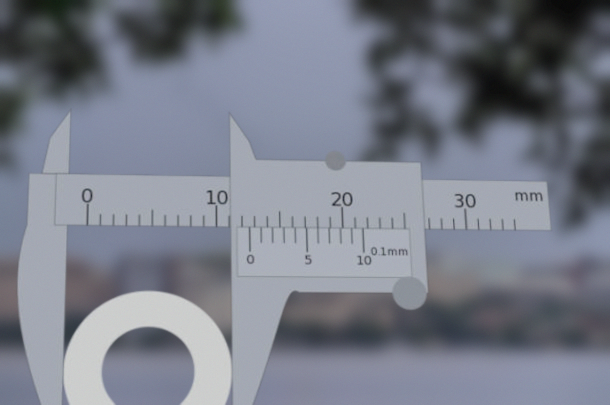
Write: 12.6 mm
